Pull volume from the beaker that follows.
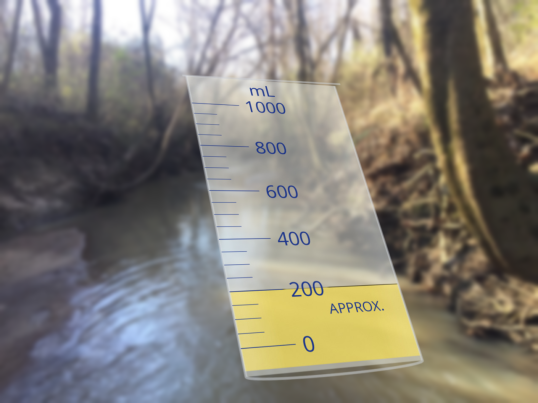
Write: 200 mL
